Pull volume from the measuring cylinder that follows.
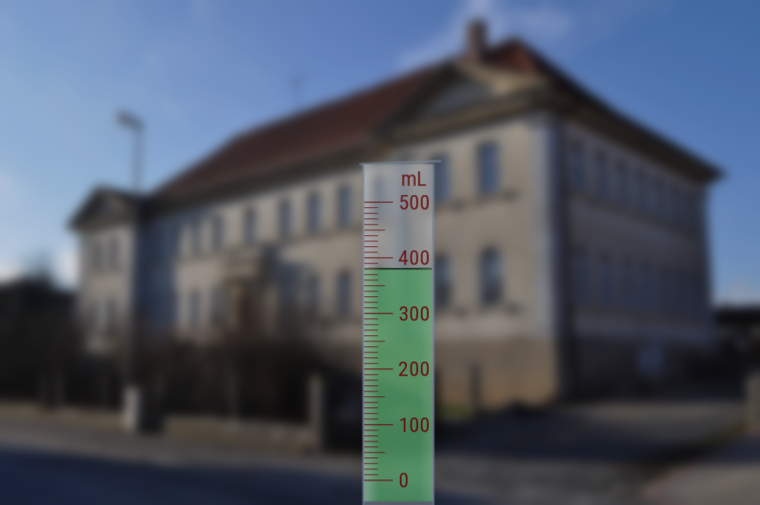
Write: 380 mL
